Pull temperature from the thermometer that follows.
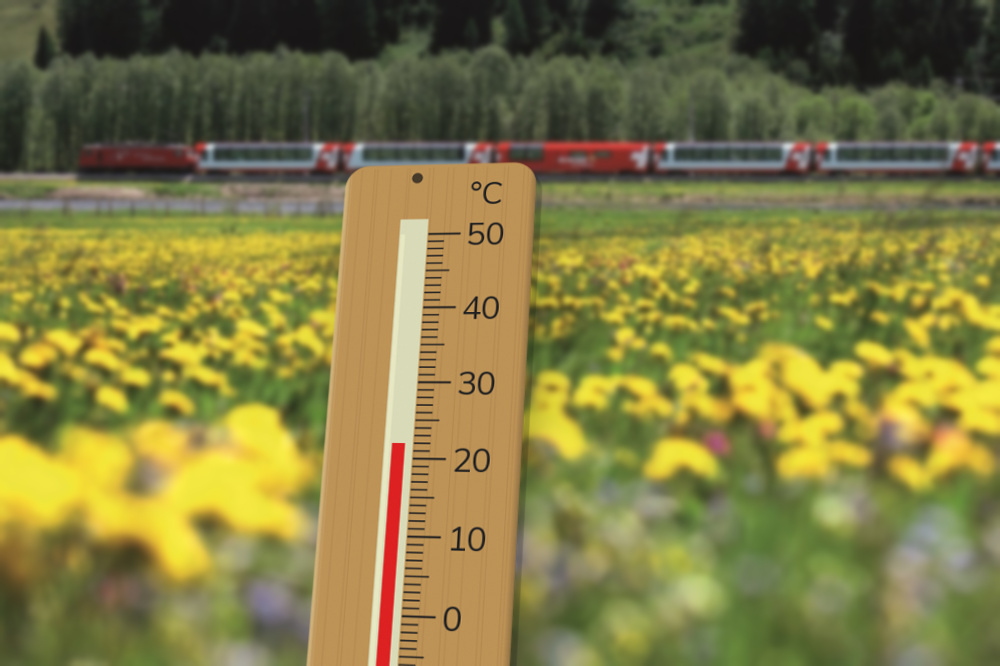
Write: 22 °C
